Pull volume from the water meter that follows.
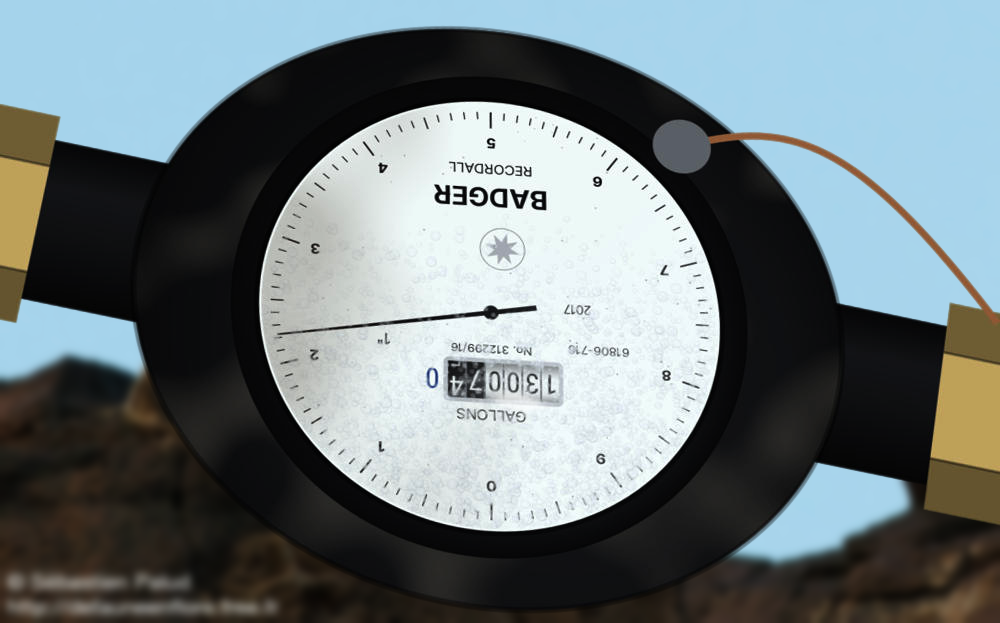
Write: 1300742.2 gal
